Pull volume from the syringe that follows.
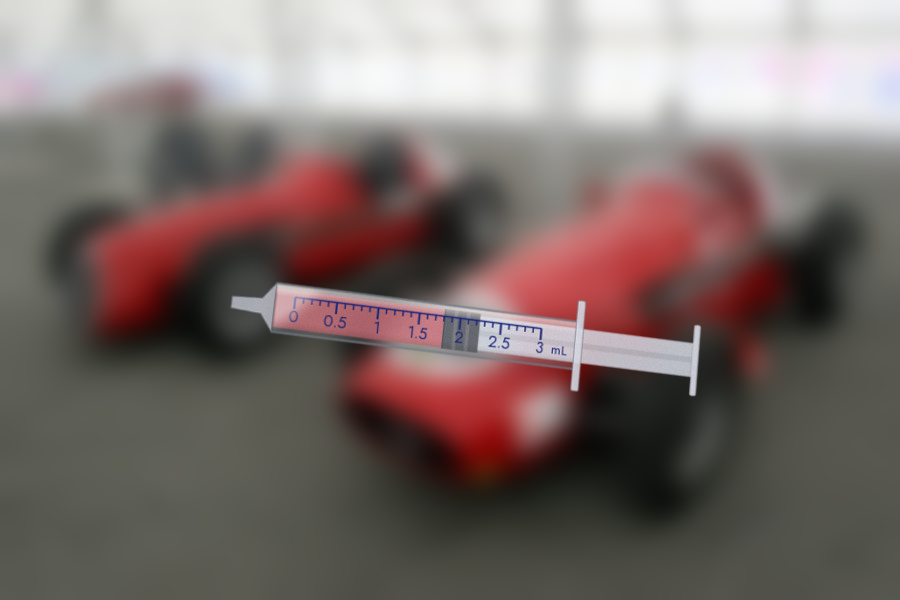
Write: 1.8 mL
